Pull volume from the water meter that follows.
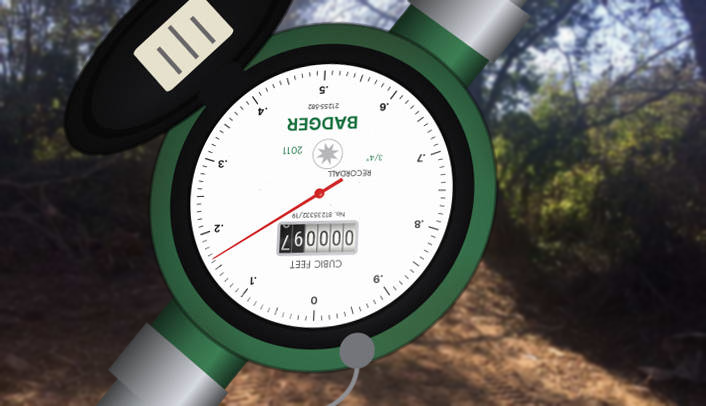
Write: 97.16 ft³
